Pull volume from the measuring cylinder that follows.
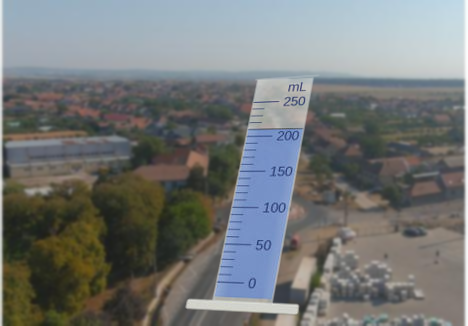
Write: 210 mL
